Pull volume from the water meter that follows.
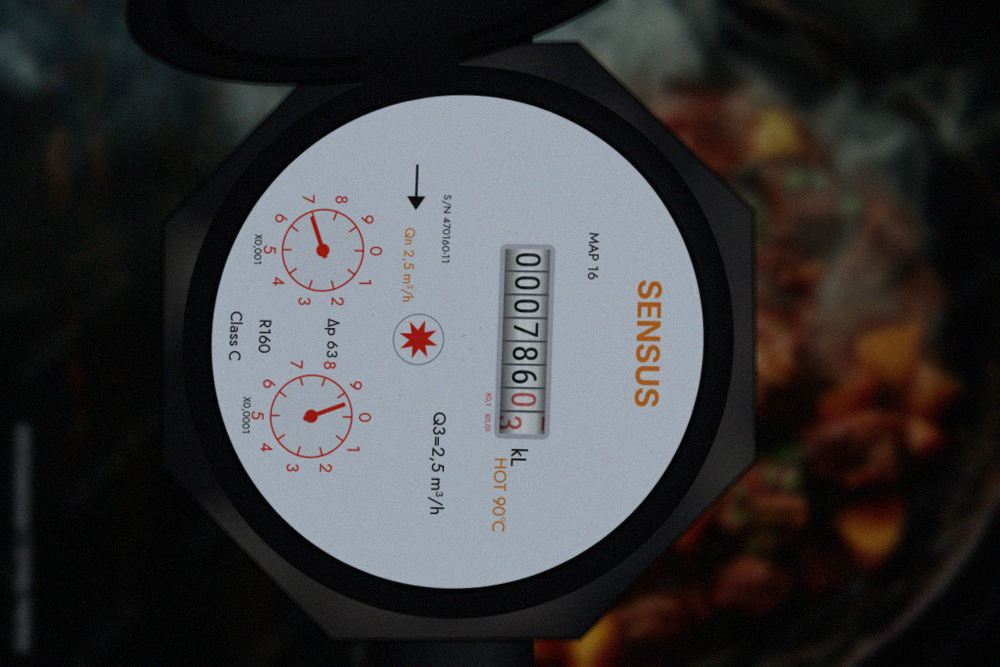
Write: 786.0269 kL
